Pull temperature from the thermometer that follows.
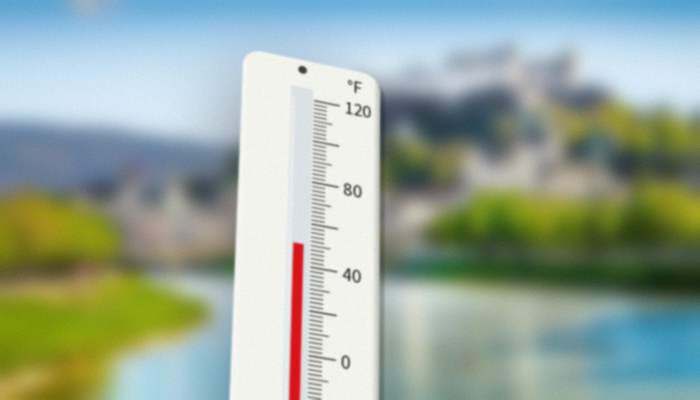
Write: 50 °F
